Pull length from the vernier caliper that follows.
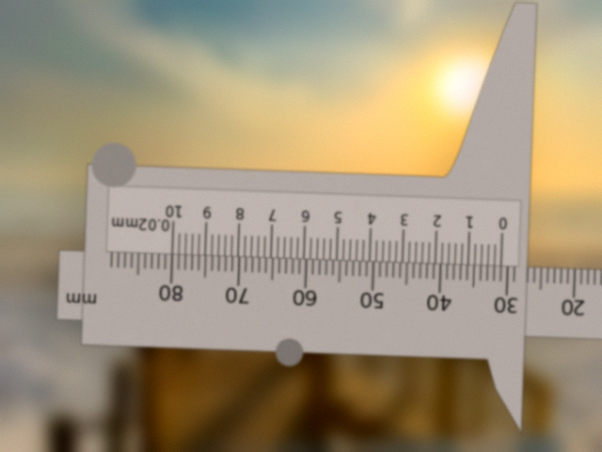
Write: 31.0 mm
